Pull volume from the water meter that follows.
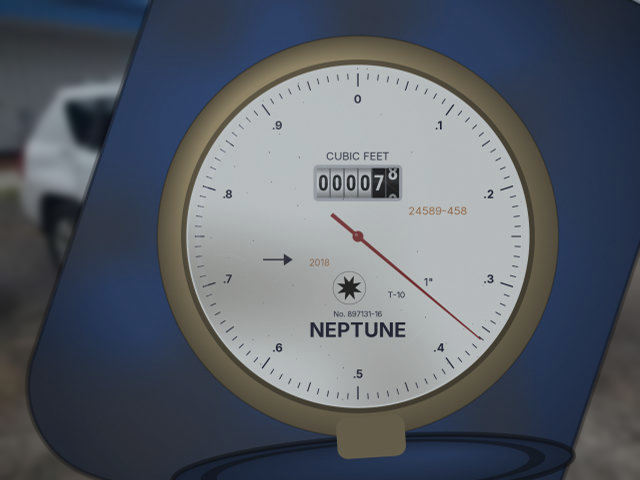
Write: 78.36 ft³
